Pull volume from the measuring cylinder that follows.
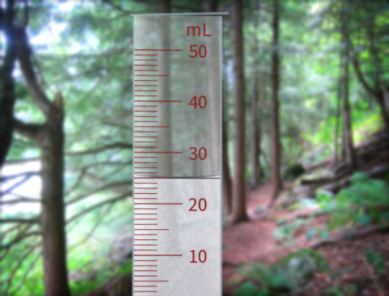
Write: 25 mL
